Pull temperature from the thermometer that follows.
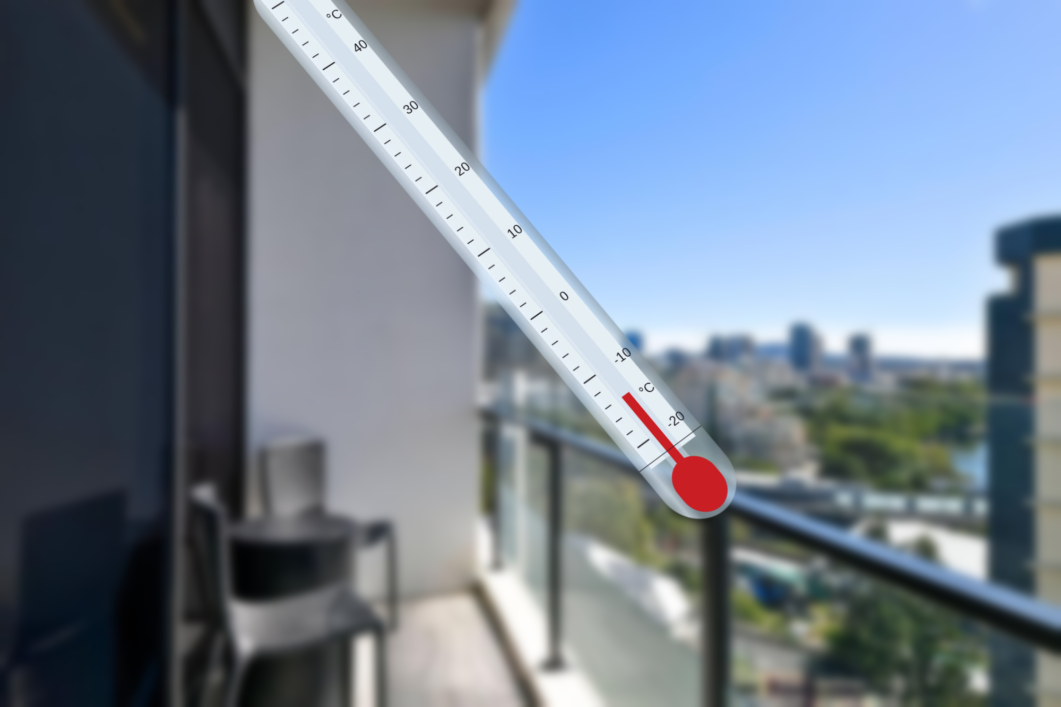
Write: -14 °C
